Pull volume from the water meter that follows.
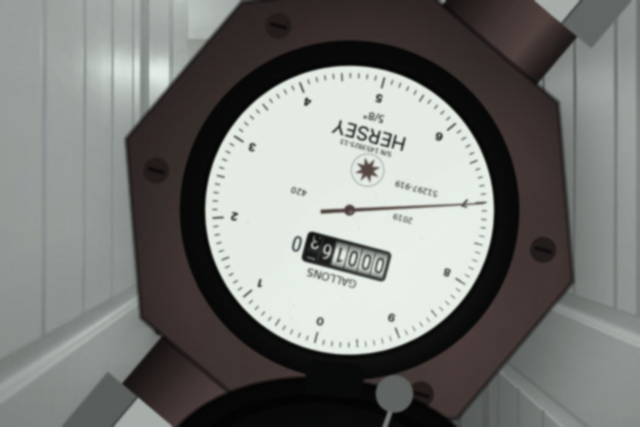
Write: 1627.0 gal
